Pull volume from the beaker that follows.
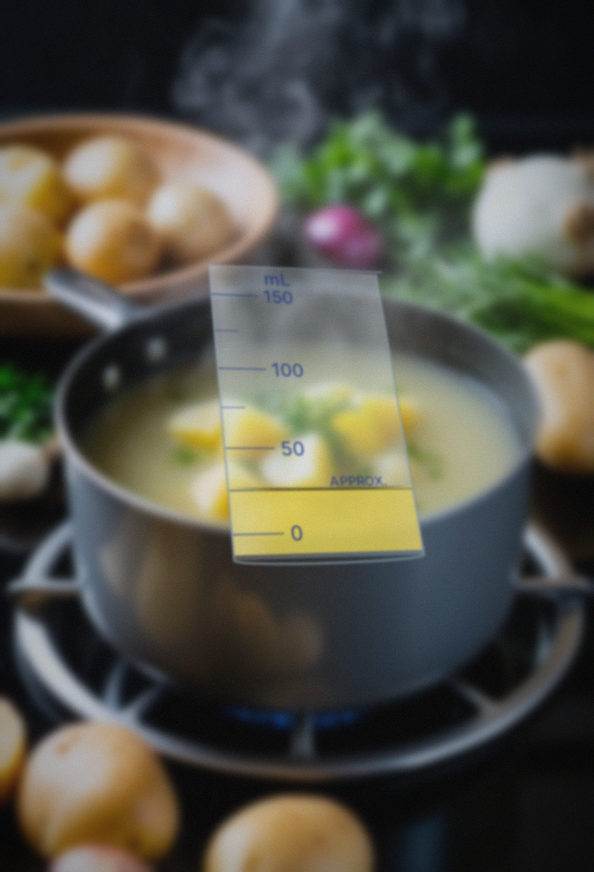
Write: 25 mL
